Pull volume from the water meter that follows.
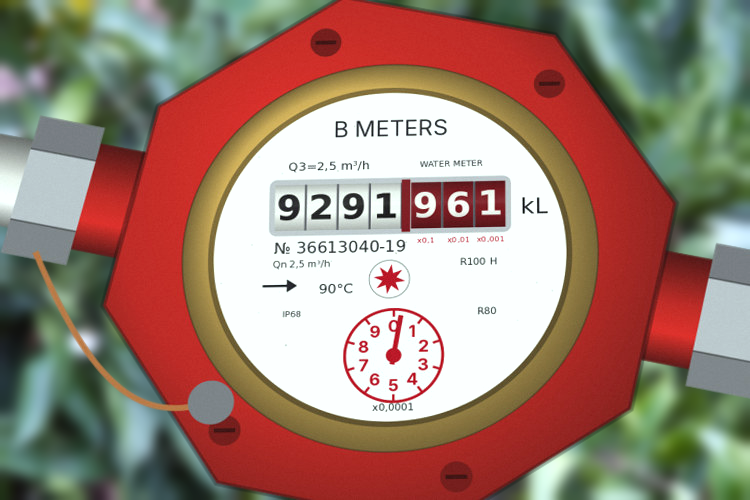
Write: 9291.9610 kL
